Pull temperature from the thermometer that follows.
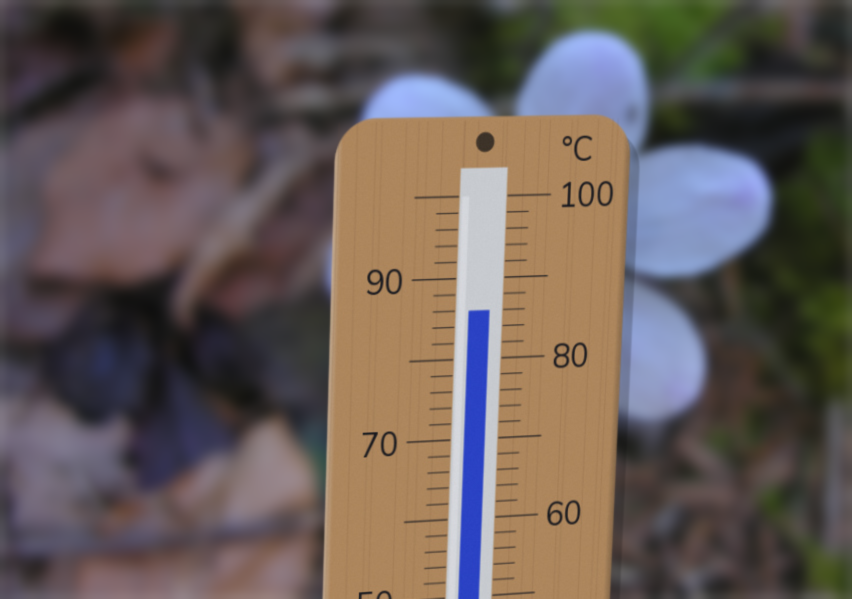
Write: 86 °C
